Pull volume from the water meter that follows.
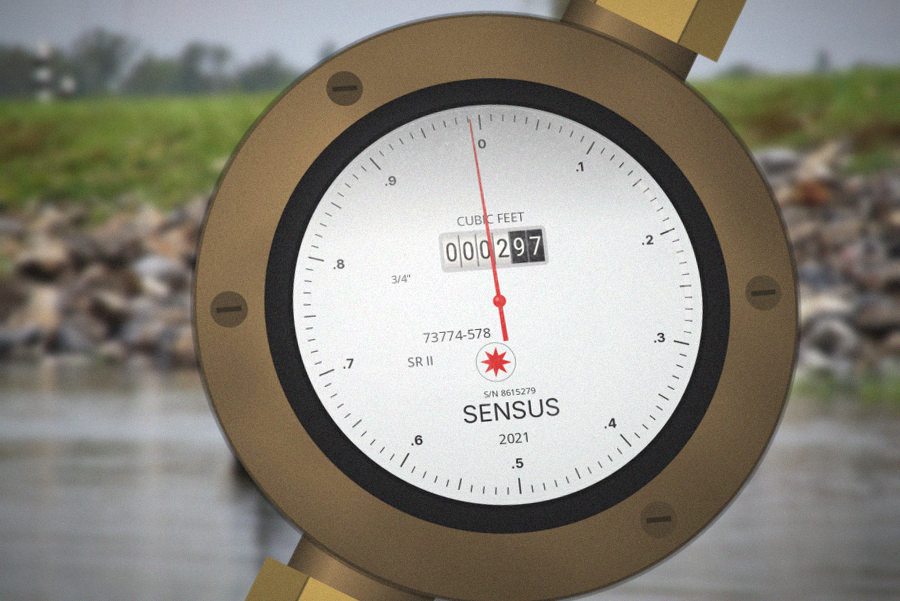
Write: 296.99 ft³
